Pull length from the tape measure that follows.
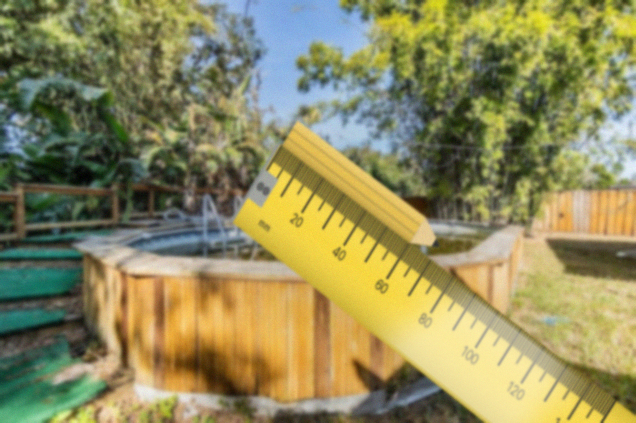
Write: 70 mm
